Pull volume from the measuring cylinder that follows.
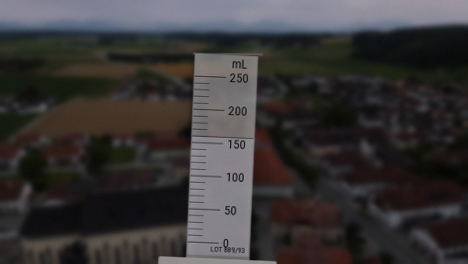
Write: 160 mL
